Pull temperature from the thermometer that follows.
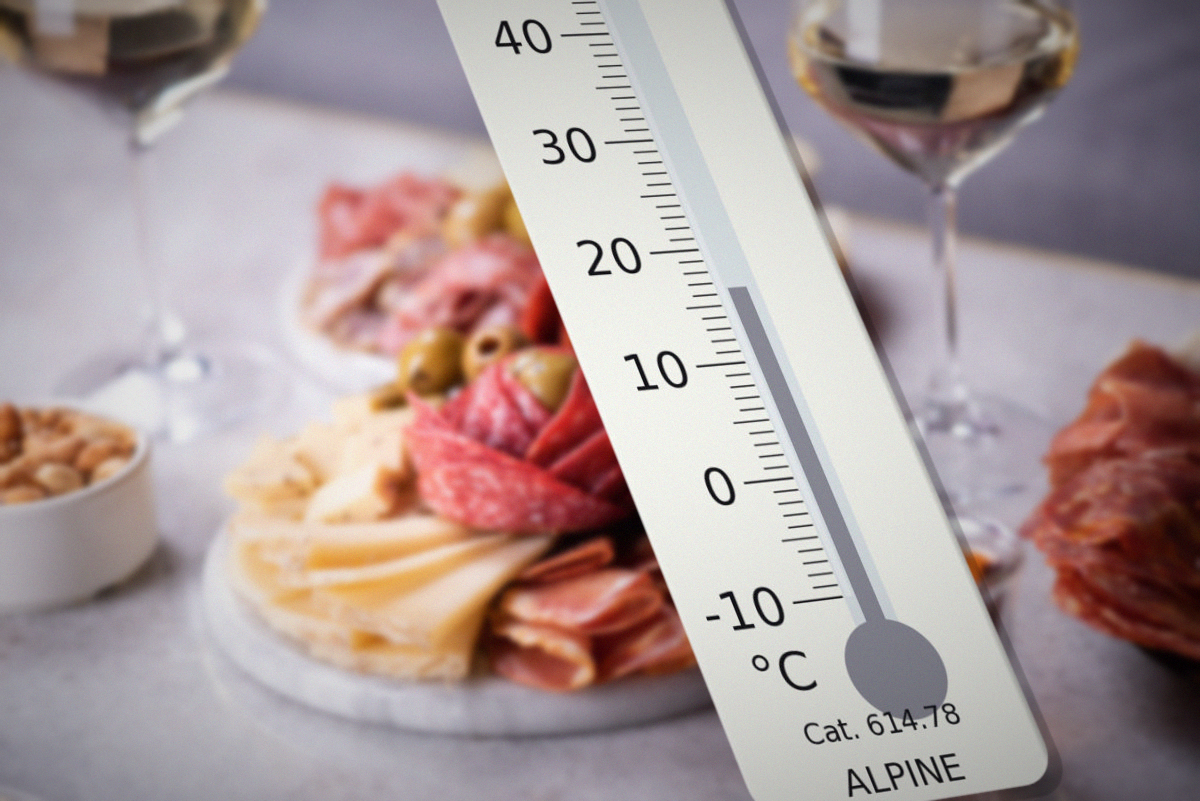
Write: 16.5 °C
